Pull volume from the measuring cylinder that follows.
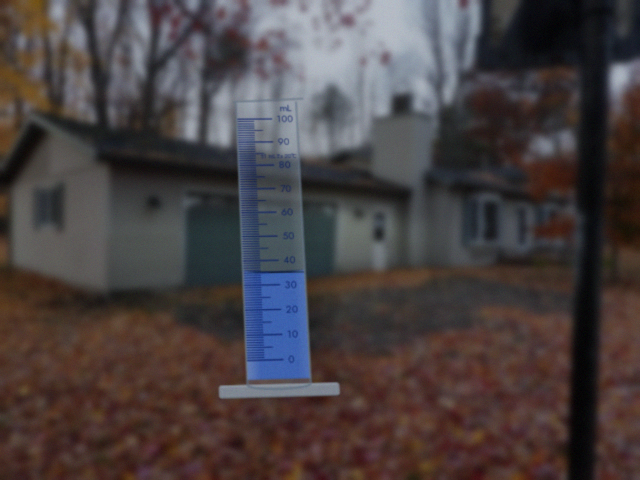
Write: 35 mL
